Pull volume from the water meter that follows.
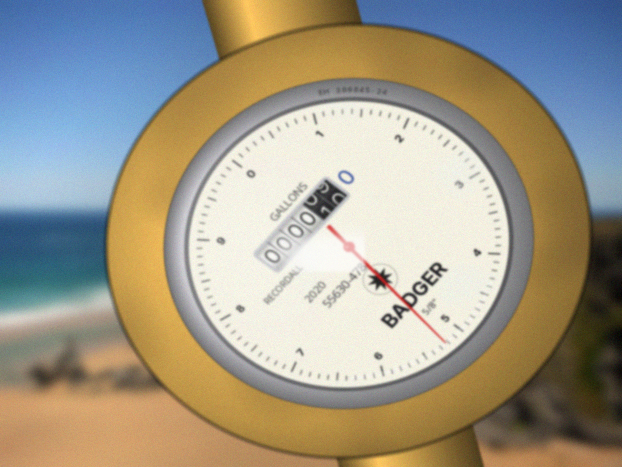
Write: 95.2 gal
